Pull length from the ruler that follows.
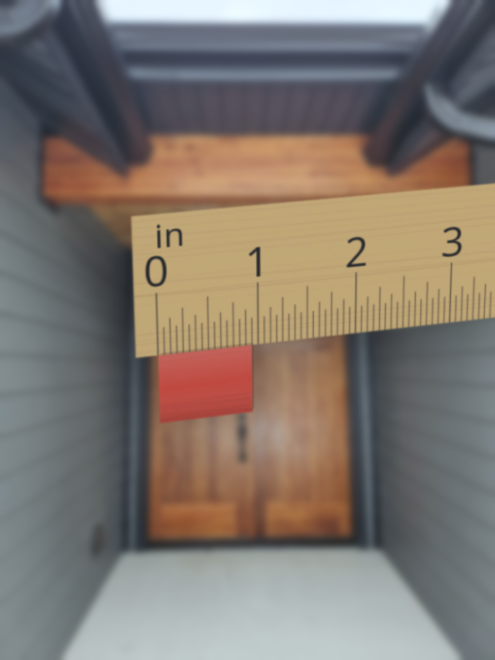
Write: 0.9375 in
